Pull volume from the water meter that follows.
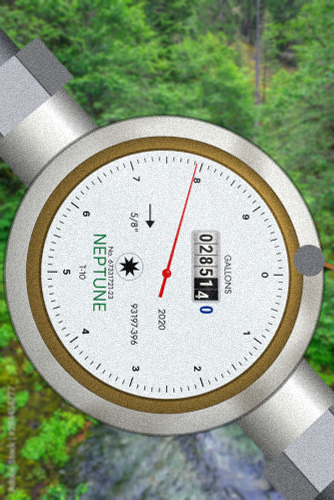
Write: 285137.9 gal
